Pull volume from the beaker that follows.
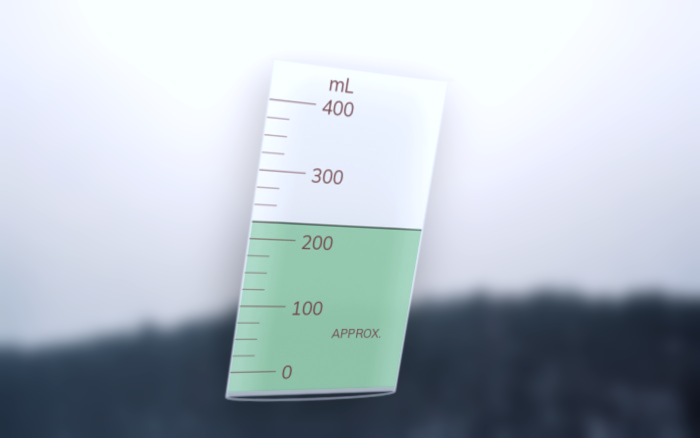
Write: 225 mL
